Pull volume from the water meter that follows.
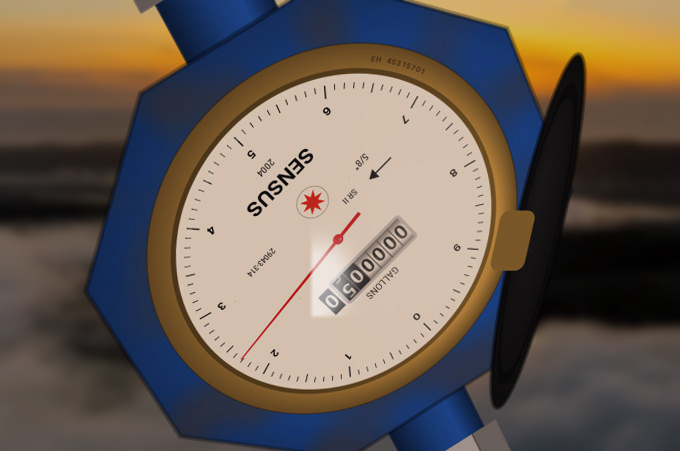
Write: 52.3 gal
